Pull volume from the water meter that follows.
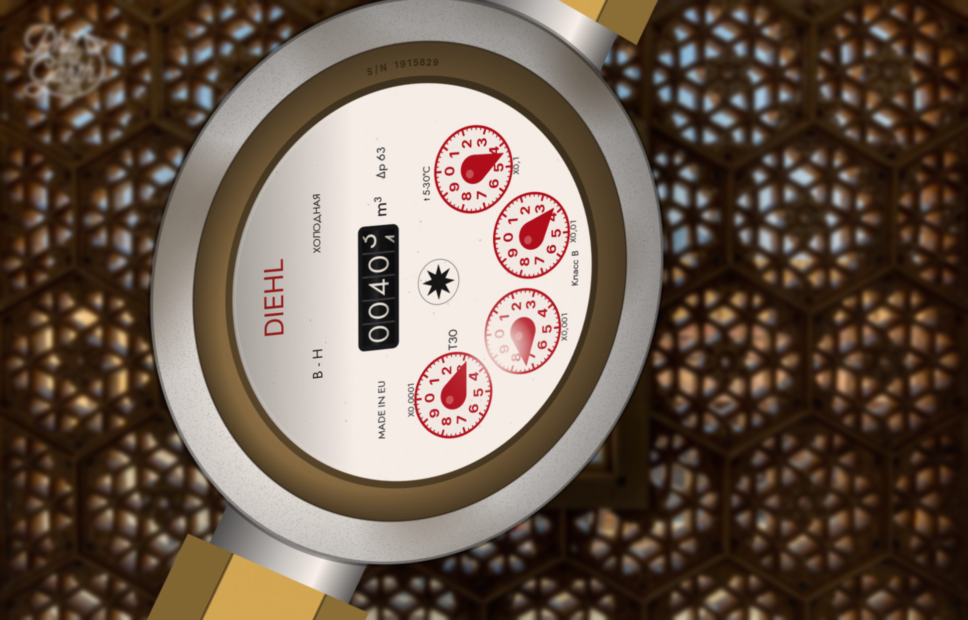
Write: 403.4373 m³
